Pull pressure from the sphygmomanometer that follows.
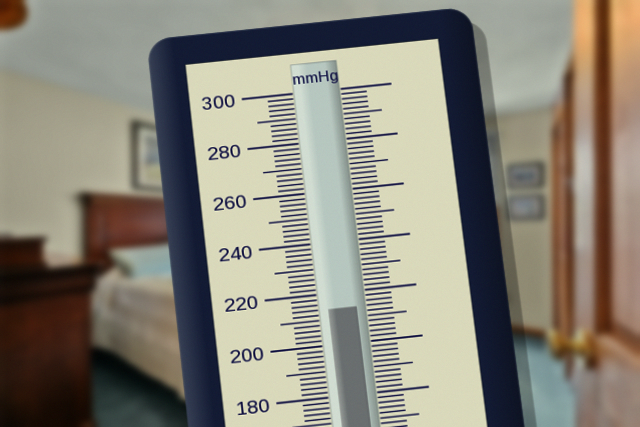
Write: 214 mmHg
